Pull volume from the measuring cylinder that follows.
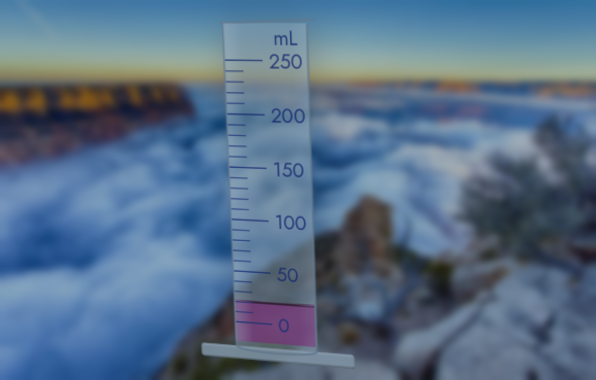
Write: 20 mL
